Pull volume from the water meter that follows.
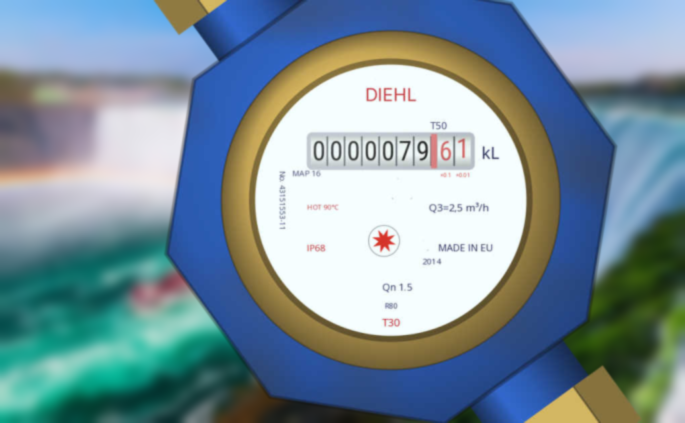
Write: 79.61 kL
